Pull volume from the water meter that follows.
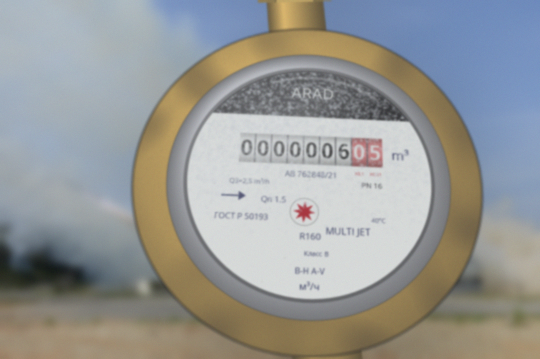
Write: 6.05 m³
